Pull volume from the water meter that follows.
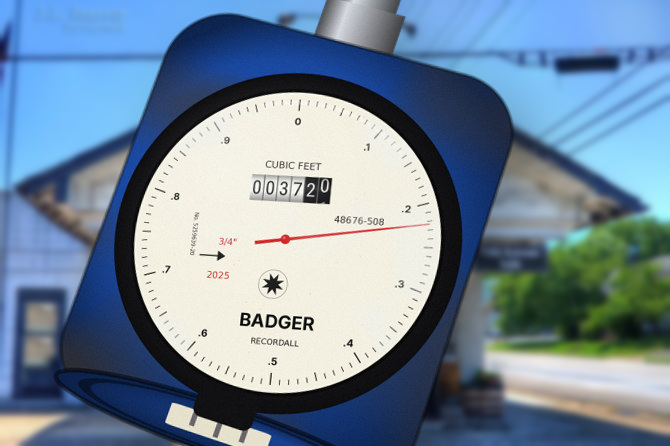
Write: 3720.22 ft³
